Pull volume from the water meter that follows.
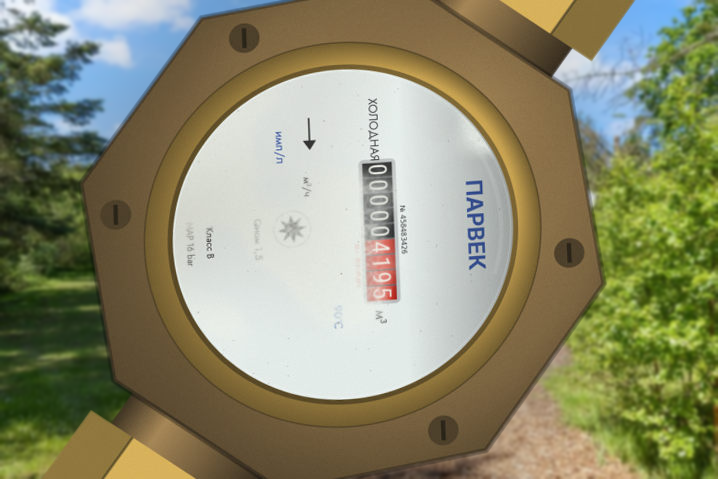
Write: 0.4195 m³
